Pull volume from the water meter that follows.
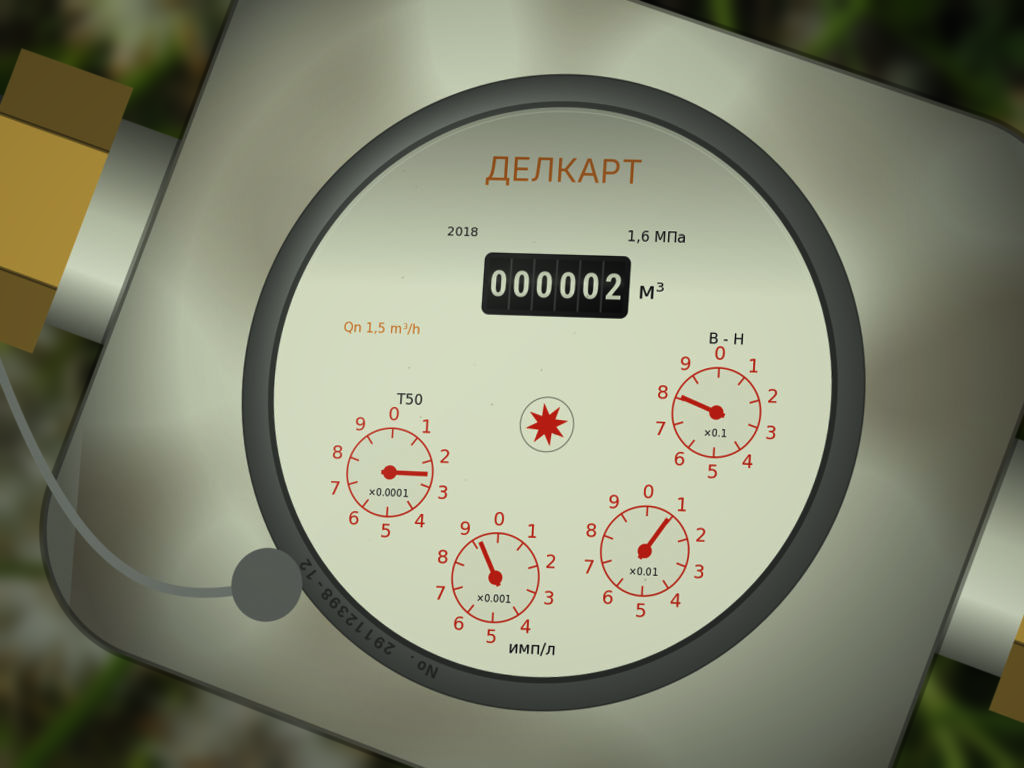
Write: 2.8092 m³
